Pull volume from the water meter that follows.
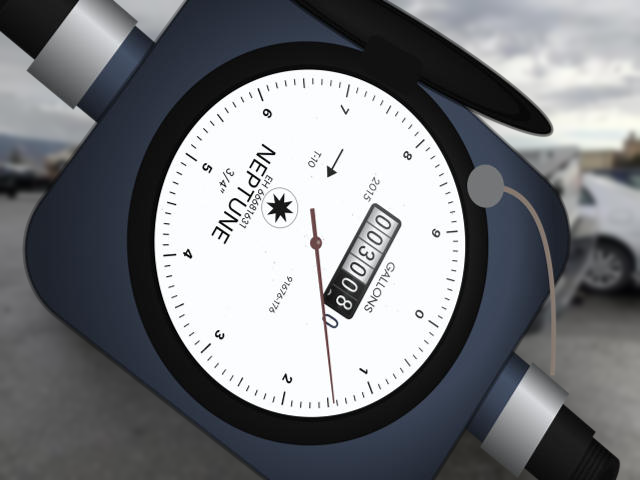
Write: 30081.4 gal
